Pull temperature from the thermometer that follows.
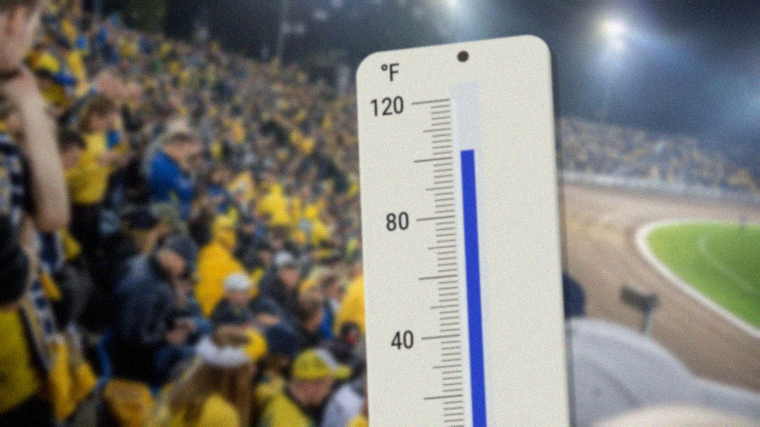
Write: 102 °F
